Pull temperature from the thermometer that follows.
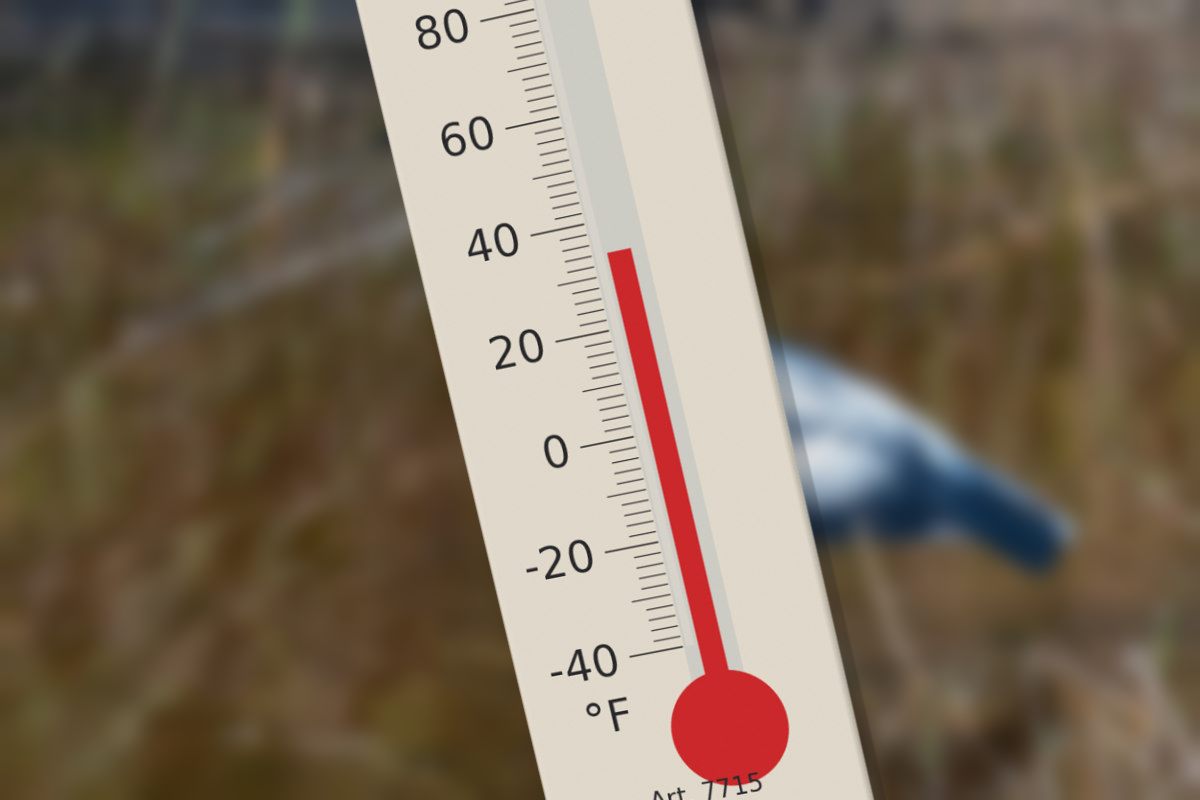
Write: 34 °F
